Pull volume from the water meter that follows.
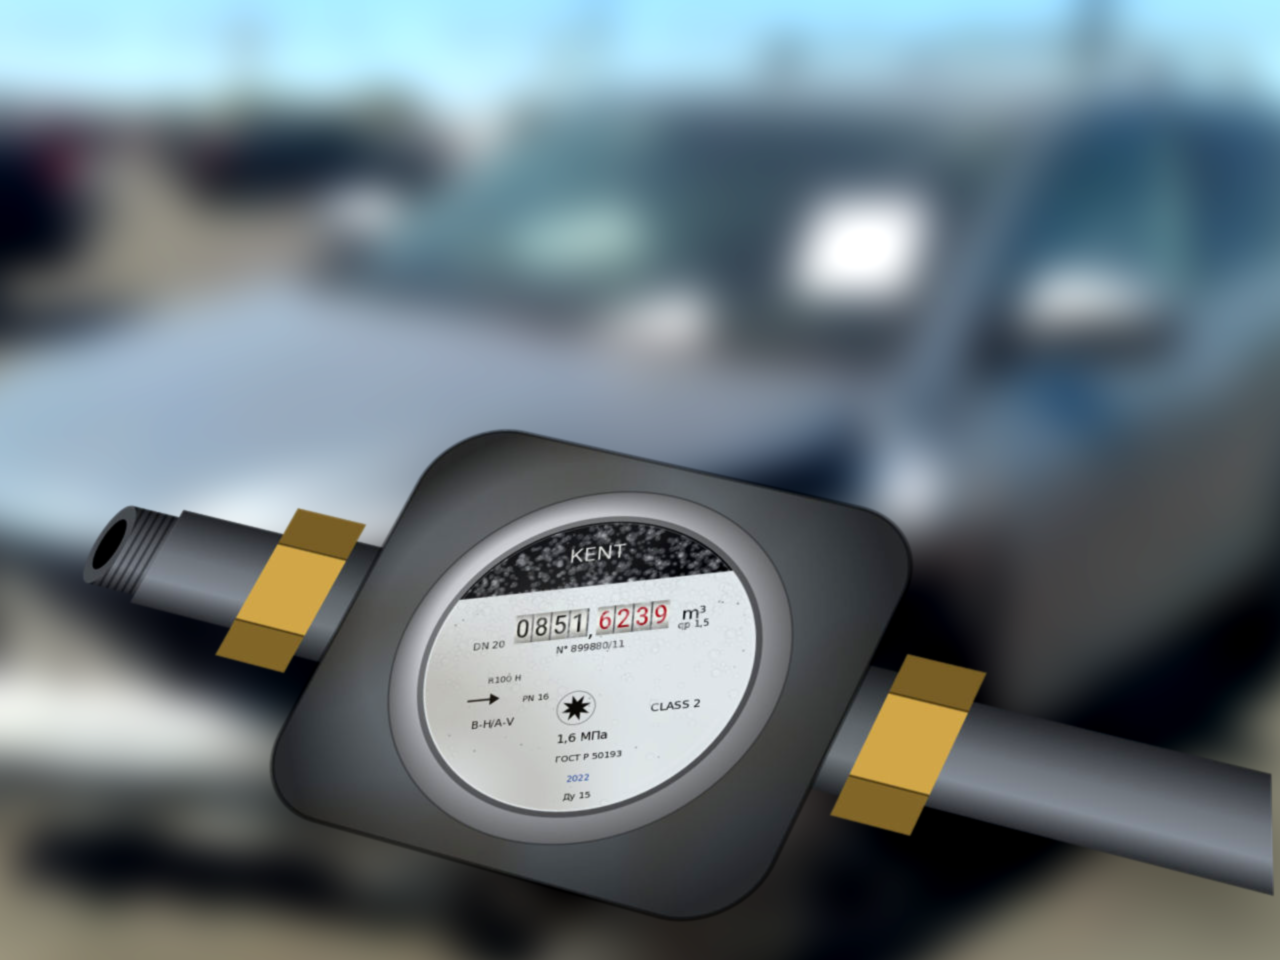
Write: 851.6239 m³
